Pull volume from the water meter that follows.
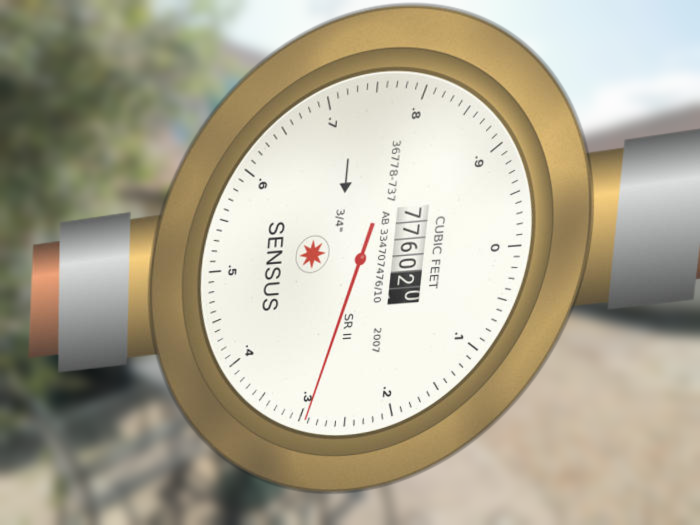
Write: 776020.29 ft³
